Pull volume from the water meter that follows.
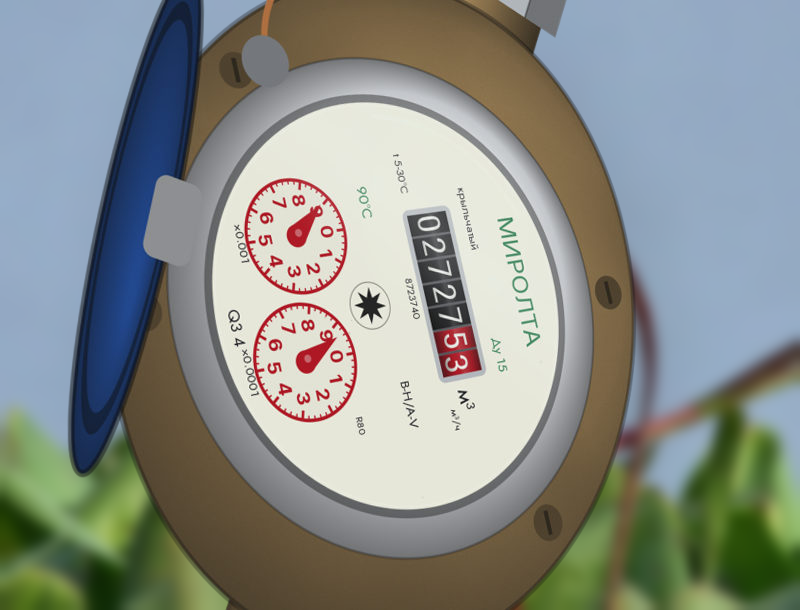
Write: 2727.5289 m³
